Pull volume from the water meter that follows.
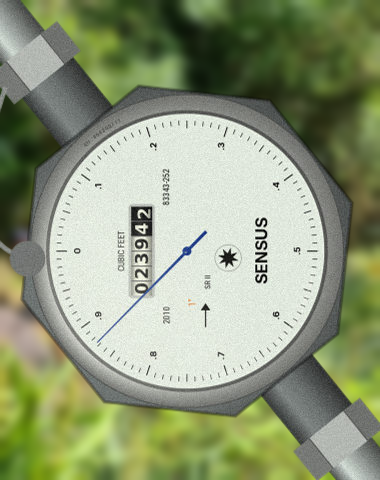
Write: 23941.87 ft³
